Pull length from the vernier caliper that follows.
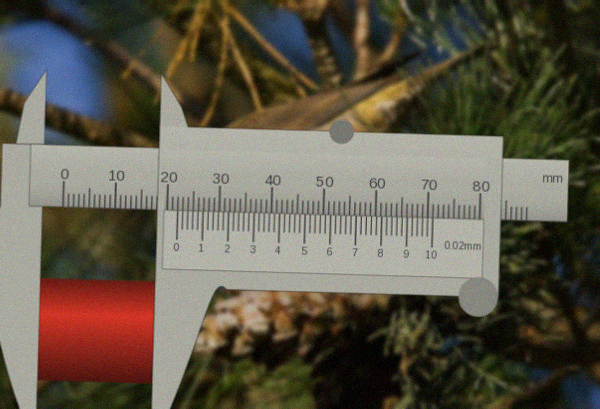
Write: 22.0 mm
